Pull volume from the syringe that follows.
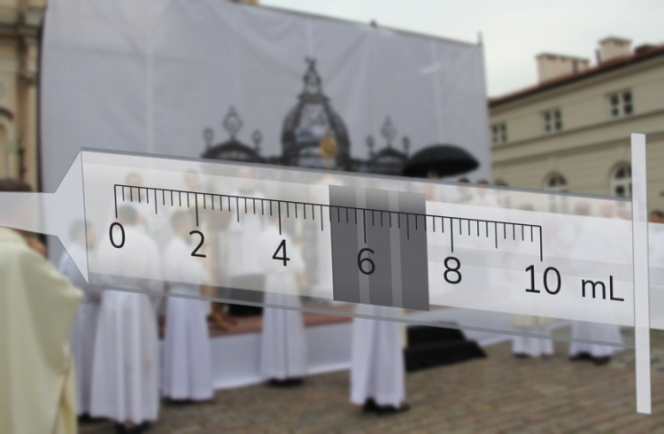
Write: 5.2 mL
